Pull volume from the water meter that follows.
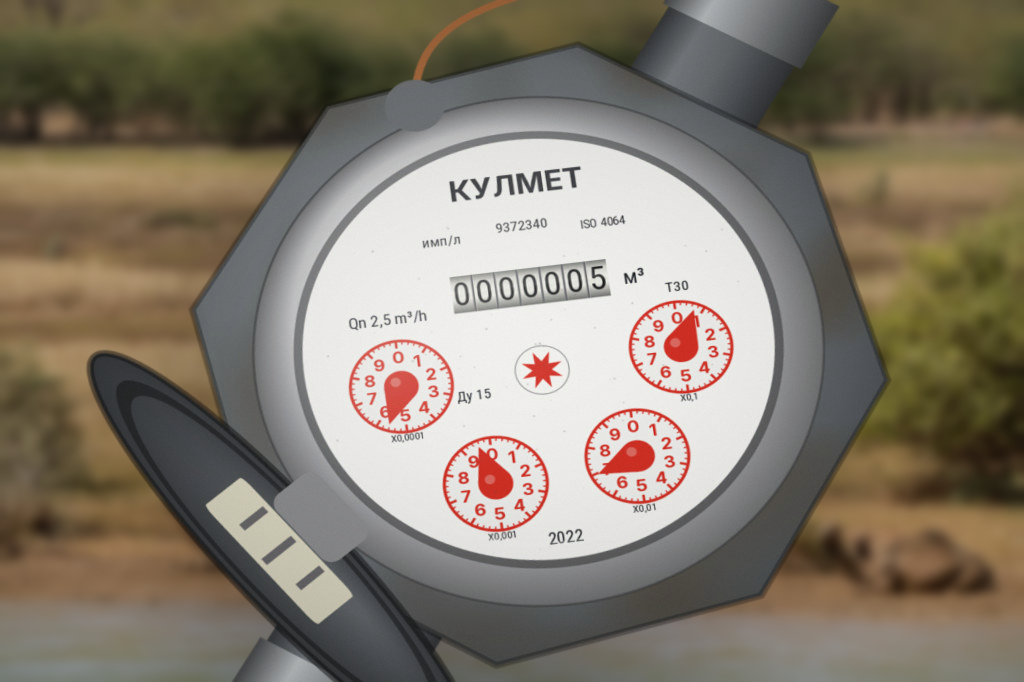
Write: 5.0695 m³
